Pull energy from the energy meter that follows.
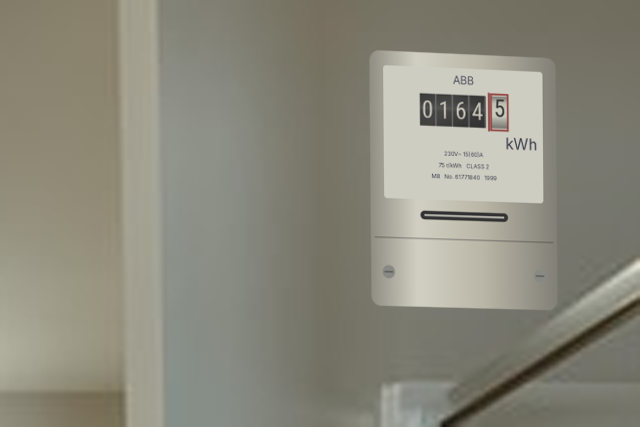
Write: 164.5 kWh
